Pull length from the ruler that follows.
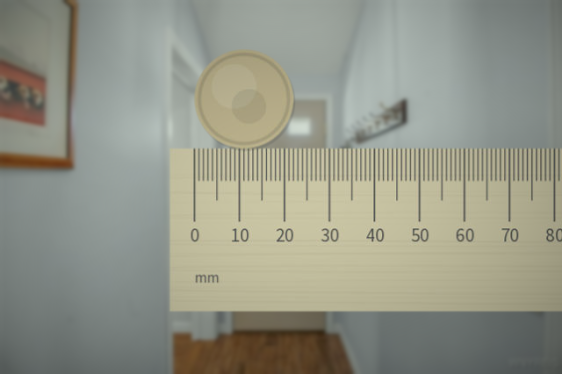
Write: 22 mm
